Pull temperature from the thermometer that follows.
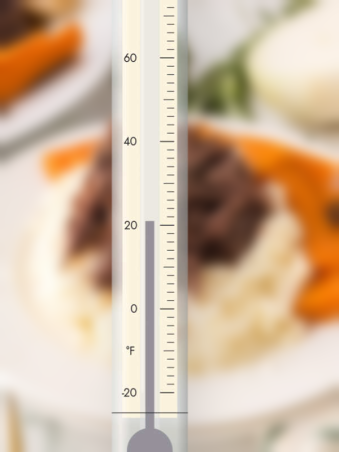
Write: 21 °F
